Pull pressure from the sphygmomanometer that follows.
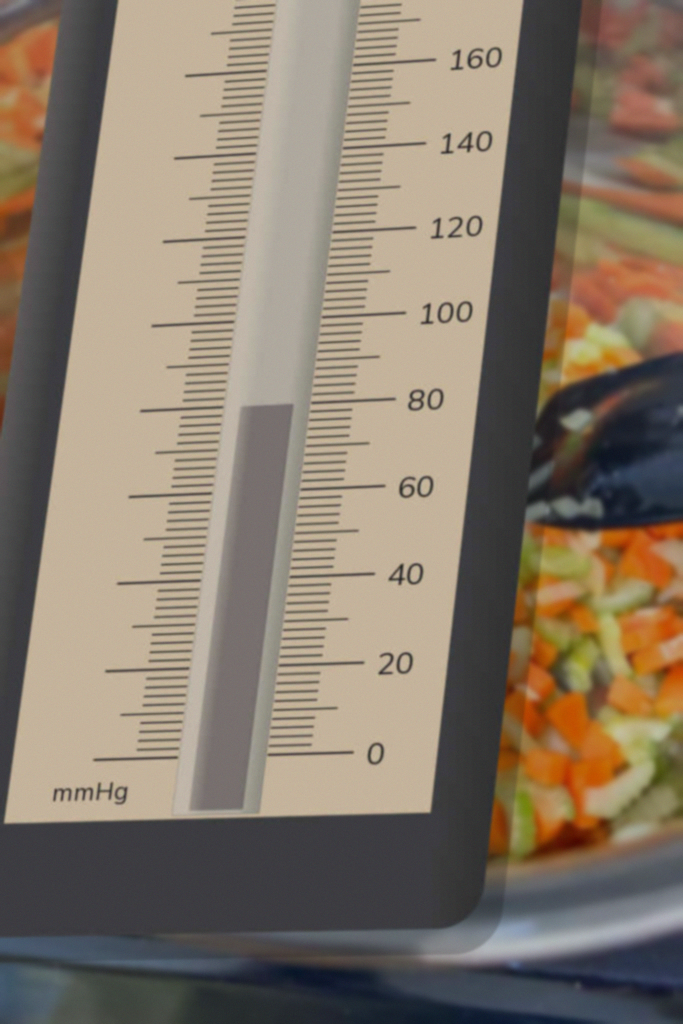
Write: 80 mmHg
